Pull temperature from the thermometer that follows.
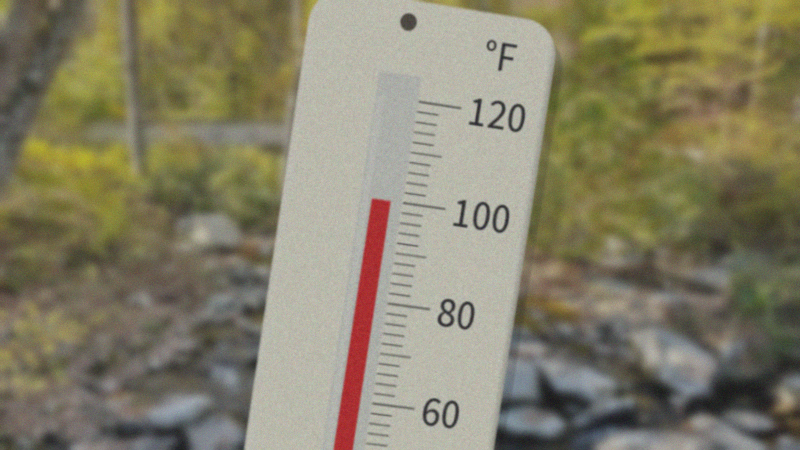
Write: 100 °F
